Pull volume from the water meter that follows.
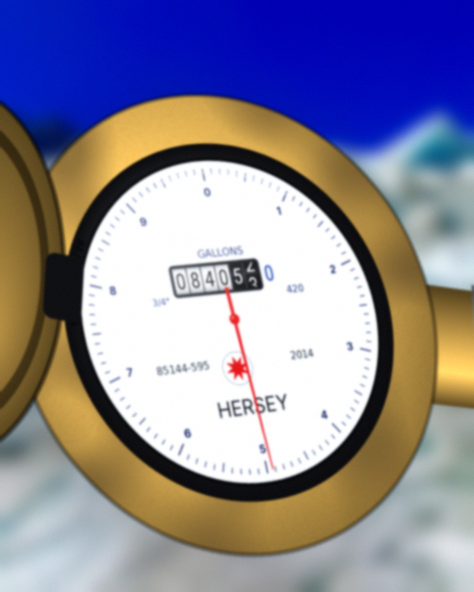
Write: 840524.9 gal
